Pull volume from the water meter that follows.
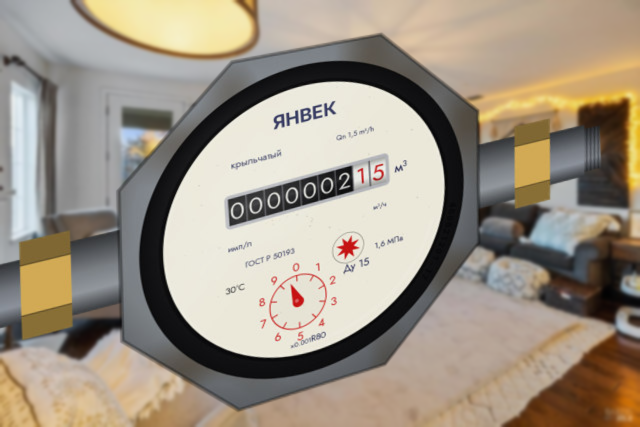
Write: 2.149 m³
